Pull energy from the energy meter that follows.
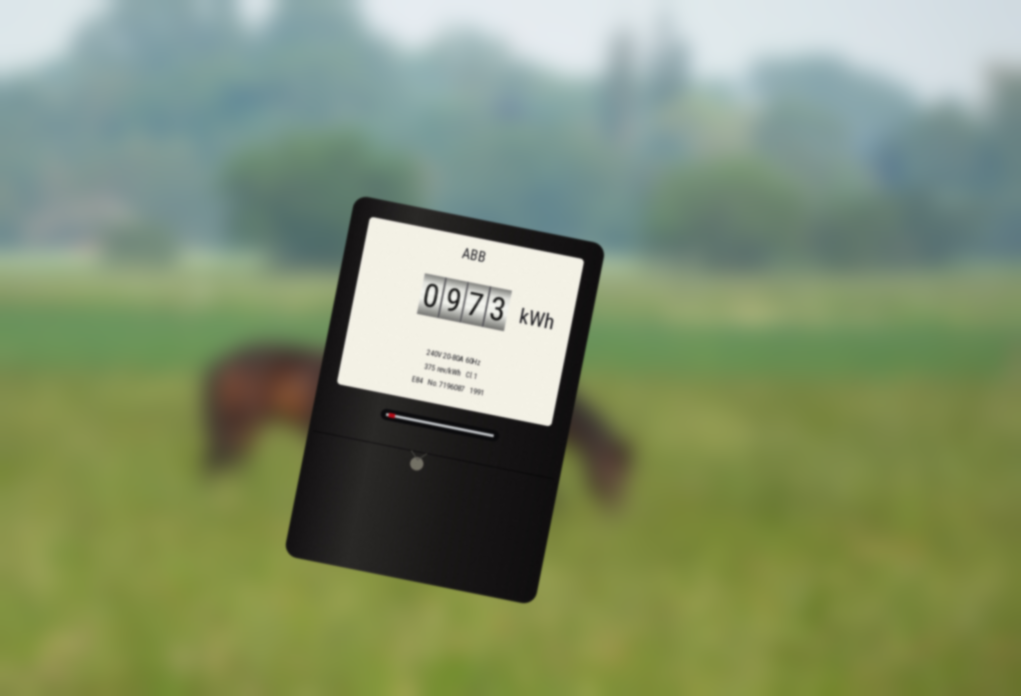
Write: 973 kWh
